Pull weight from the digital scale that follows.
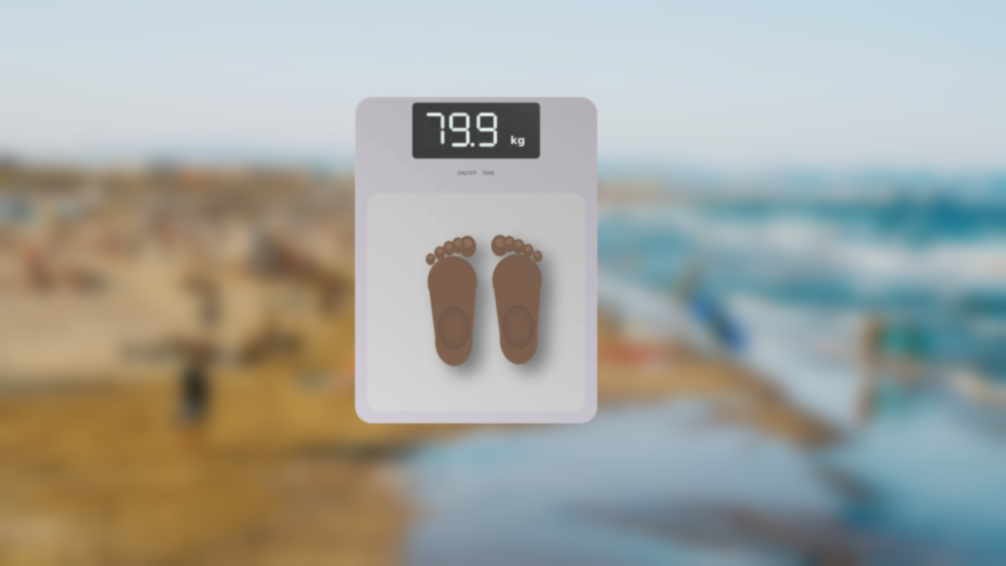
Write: 79.9 kg
